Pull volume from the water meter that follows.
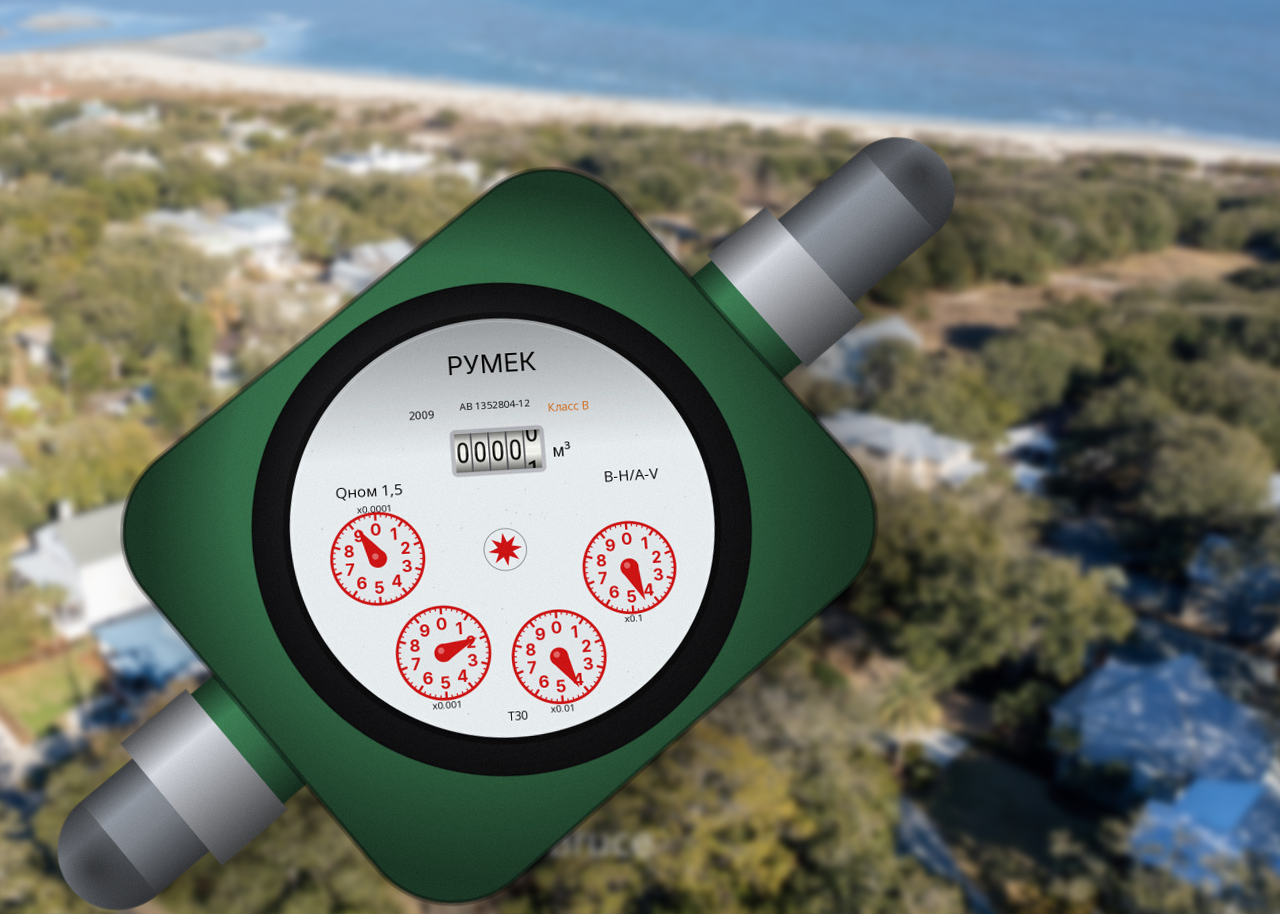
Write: 0.4419 m³
